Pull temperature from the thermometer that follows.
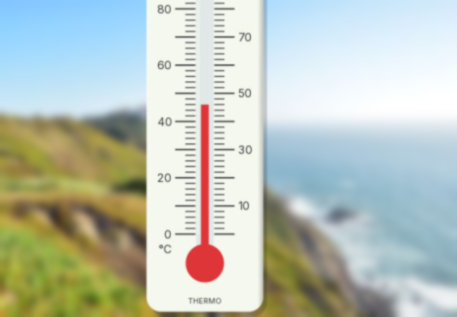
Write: 46 °C
